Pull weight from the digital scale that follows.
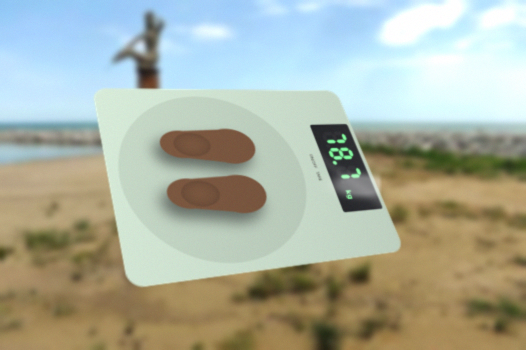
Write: 78.7 kg
